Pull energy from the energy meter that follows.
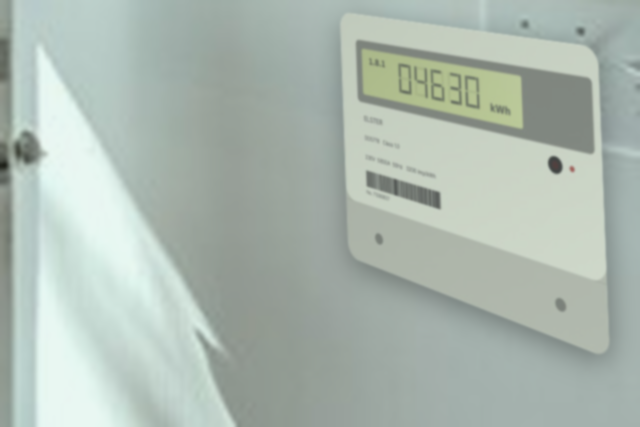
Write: 4630 kWh
